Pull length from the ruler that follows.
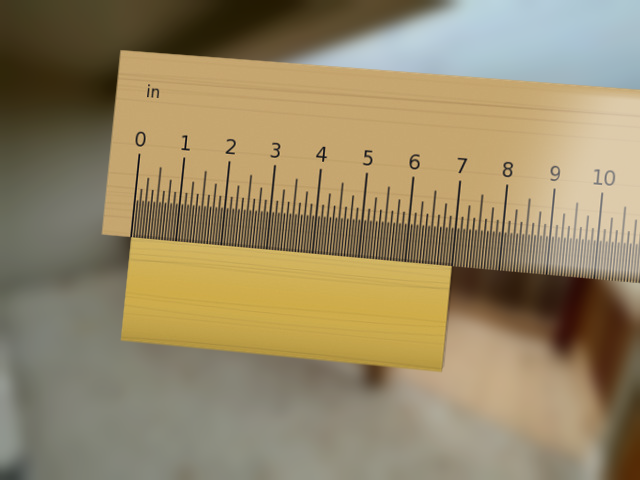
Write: 7 in
